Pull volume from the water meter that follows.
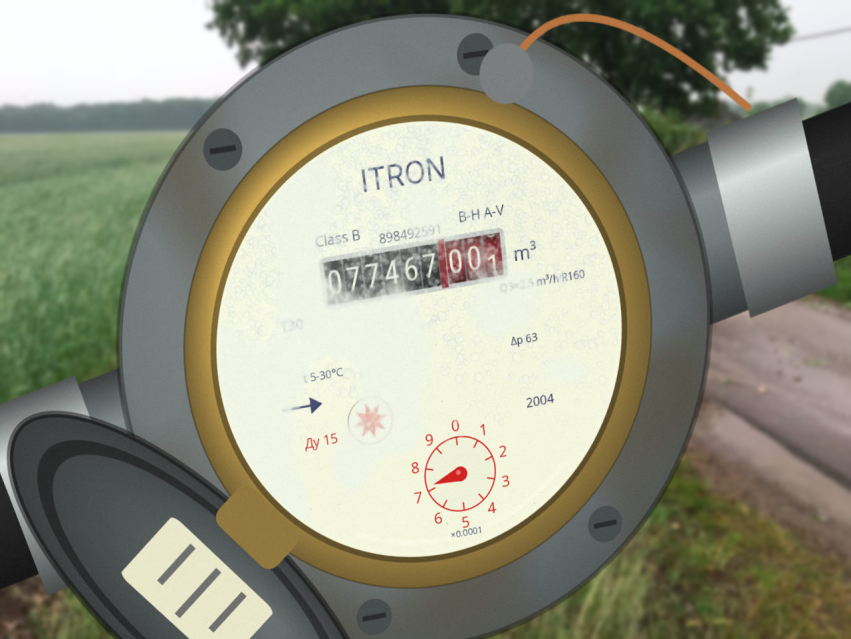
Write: 77467.0007 m³
